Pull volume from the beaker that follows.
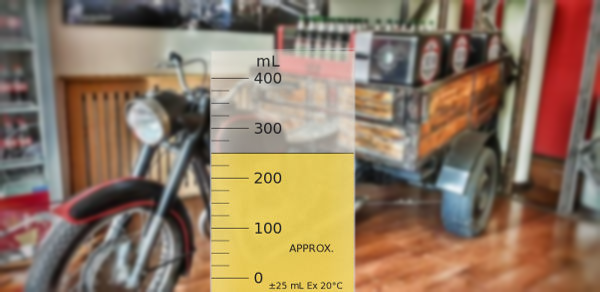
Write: 250 mL
